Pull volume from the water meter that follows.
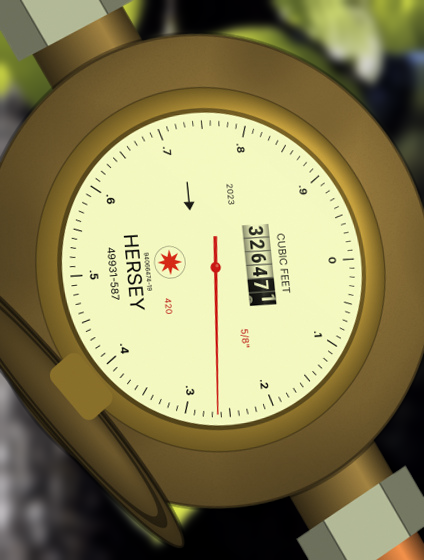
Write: 326471.26 ft³
